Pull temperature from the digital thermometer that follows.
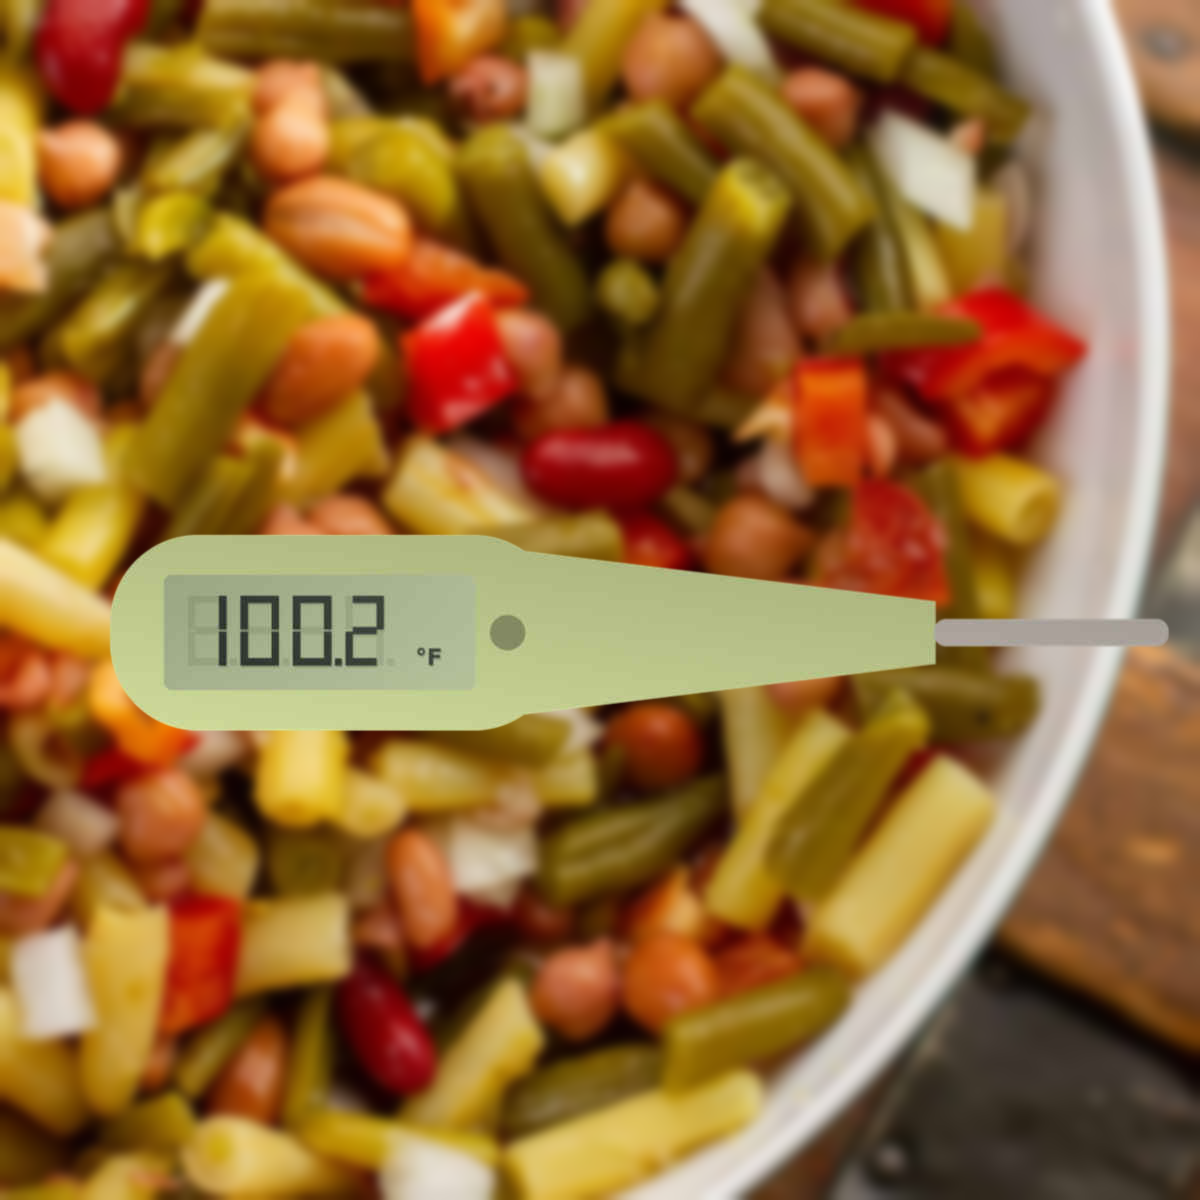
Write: 100.2 °F
